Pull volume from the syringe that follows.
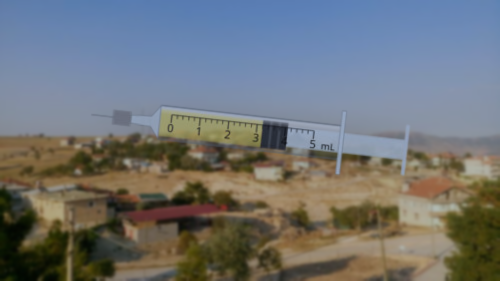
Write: 3.2 mL
